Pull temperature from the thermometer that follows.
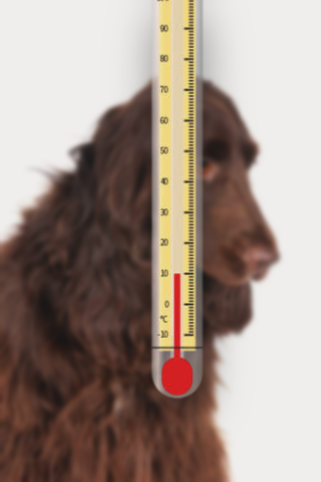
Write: 10 °C
